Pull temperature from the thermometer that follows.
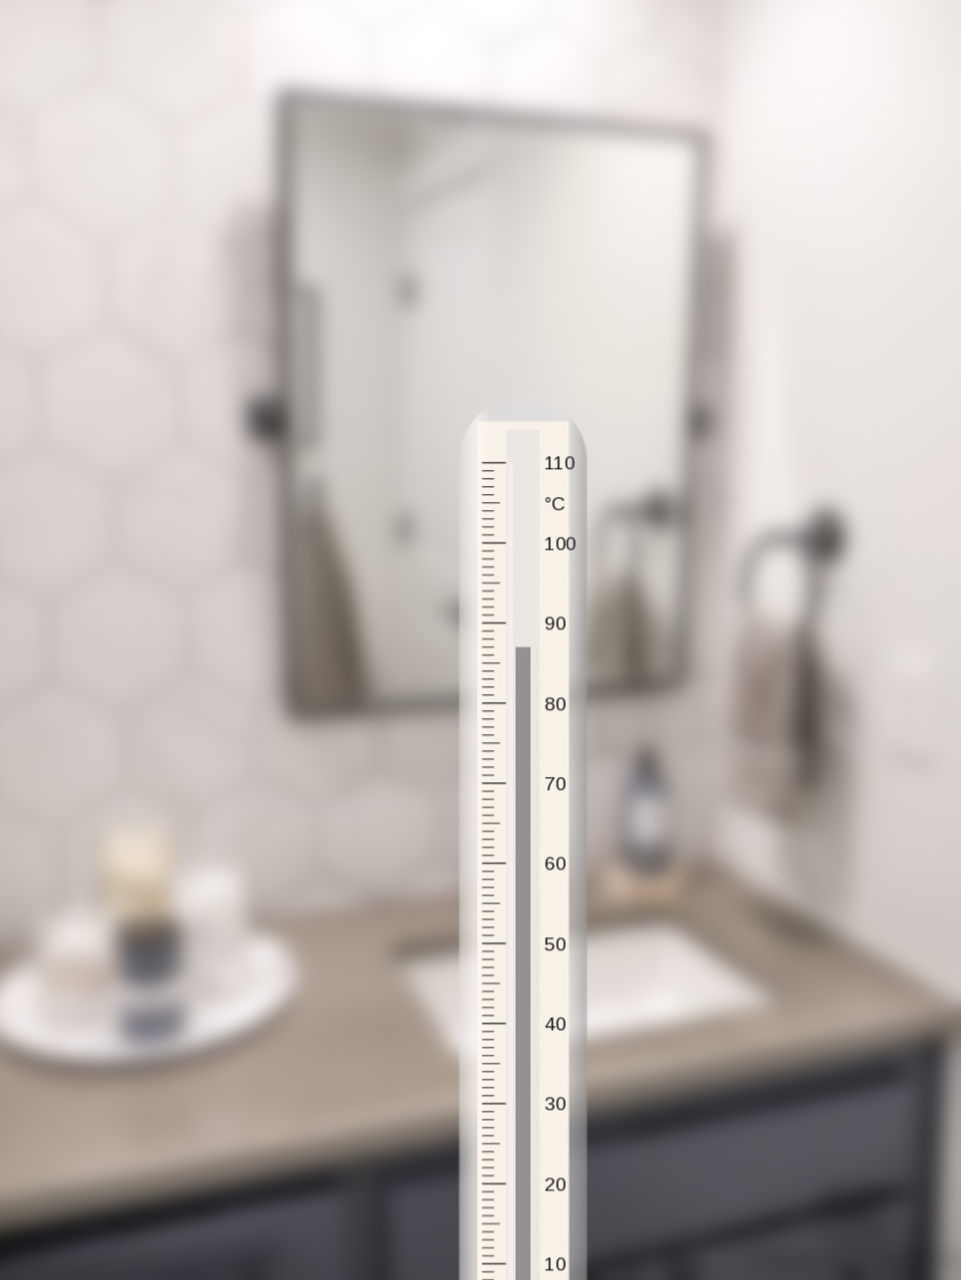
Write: 87 °C
